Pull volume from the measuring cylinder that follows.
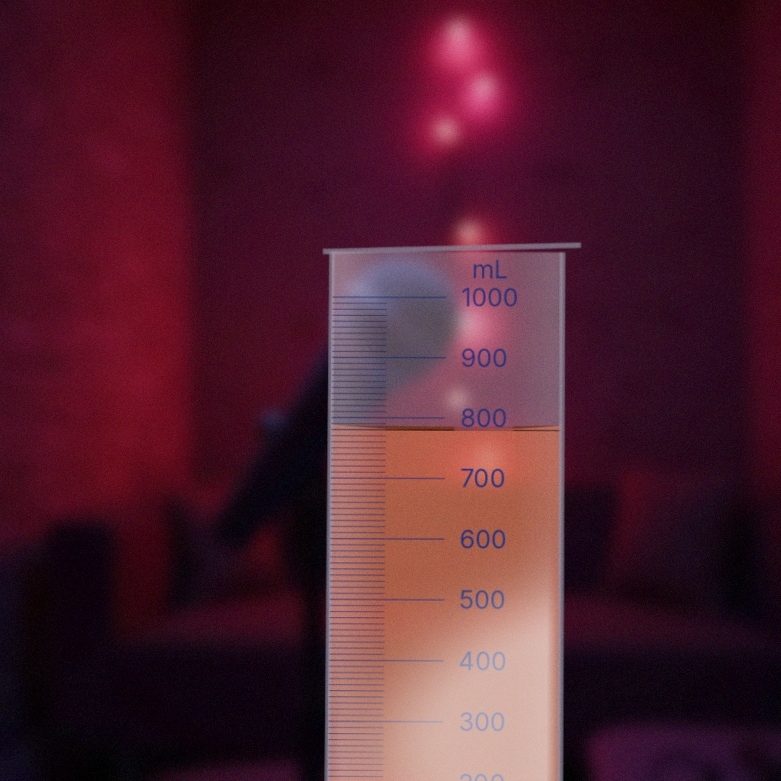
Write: 780 mL
